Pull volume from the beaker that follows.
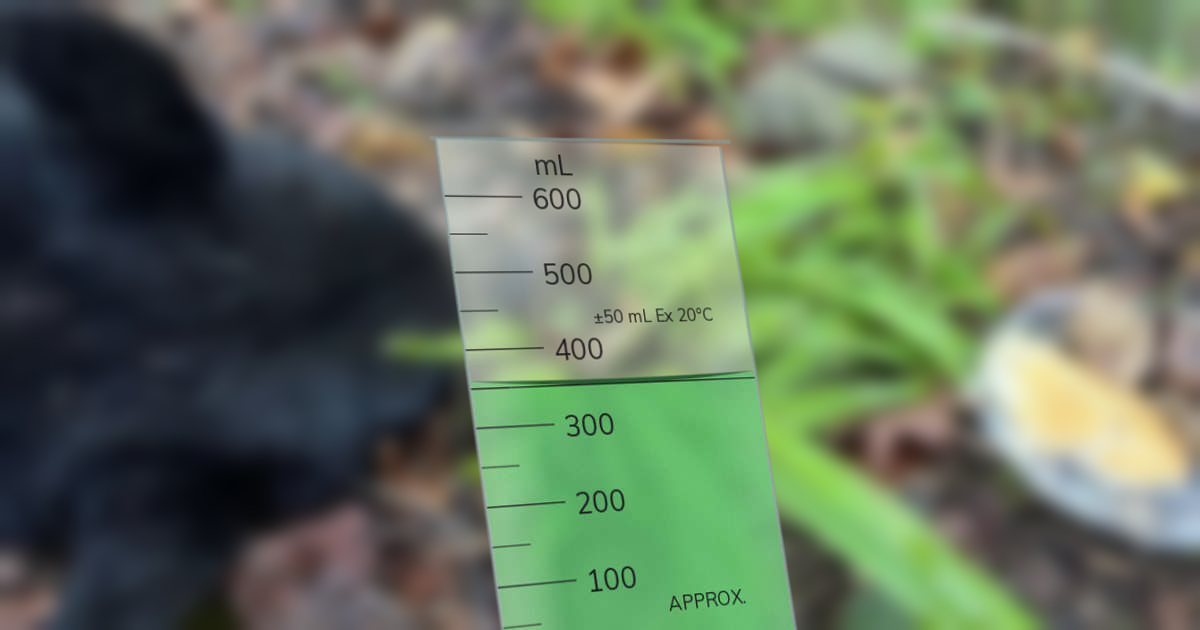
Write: 350 mL
